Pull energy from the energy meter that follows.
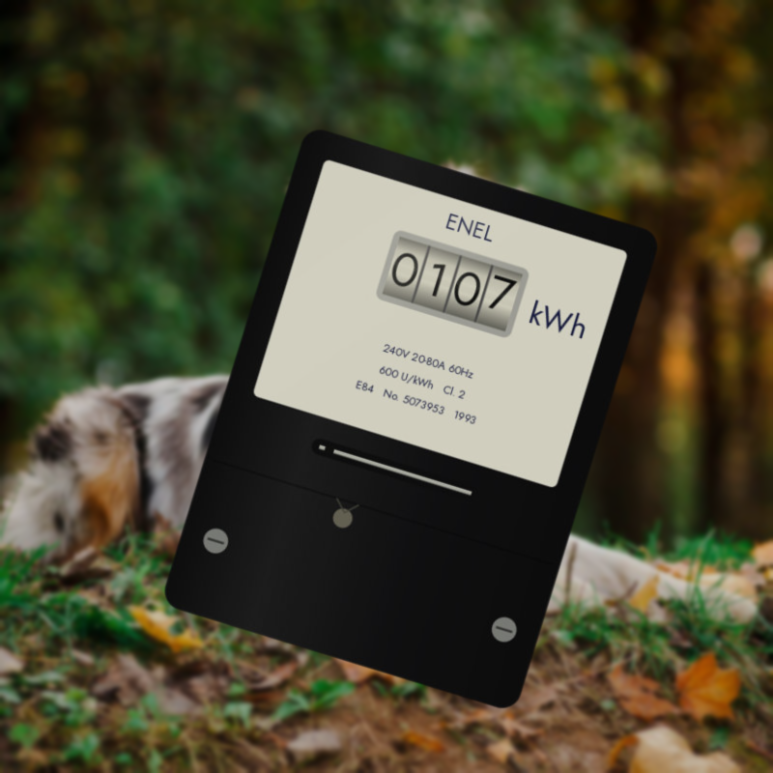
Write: 107 kWh
